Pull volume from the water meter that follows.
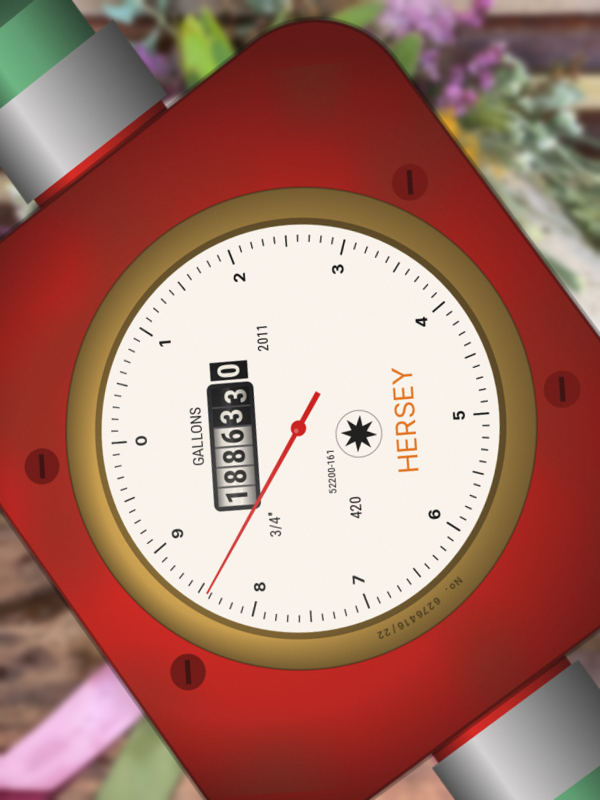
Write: 1886328.4 gal
